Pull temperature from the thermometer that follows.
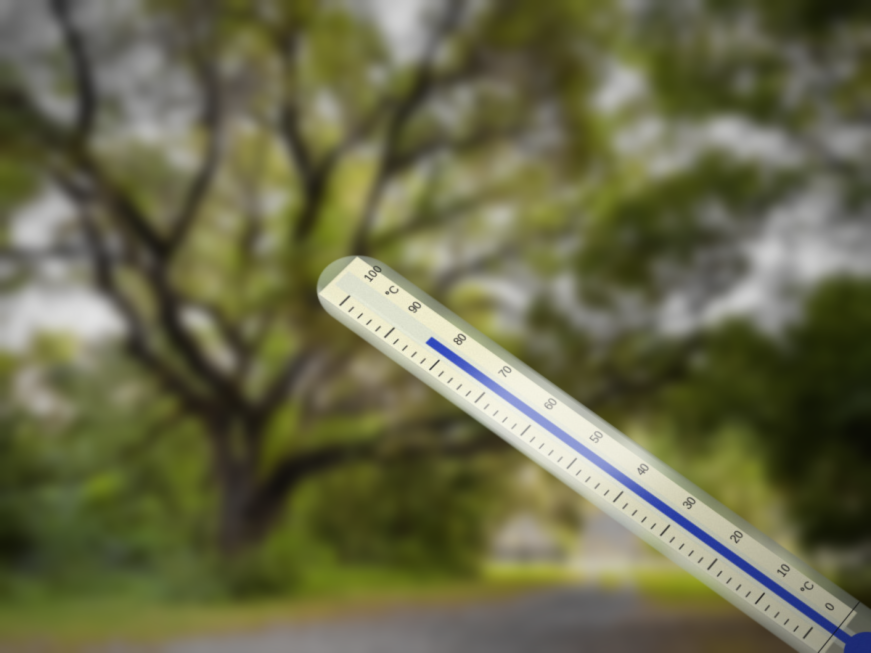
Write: 84 °C
